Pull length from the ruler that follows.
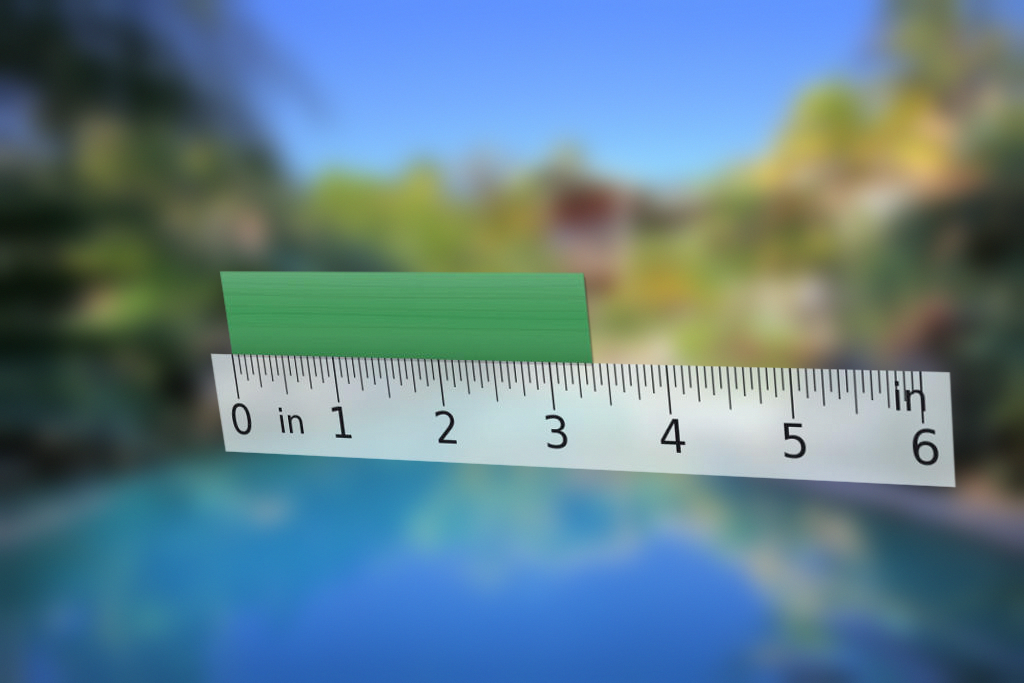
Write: 3.375 in
